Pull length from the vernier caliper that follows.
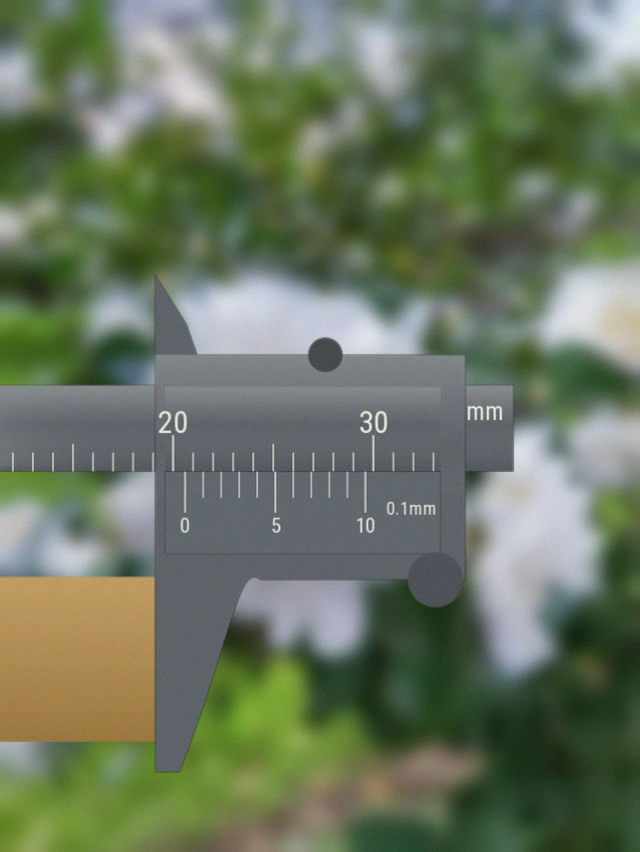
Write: 20.6 mm
